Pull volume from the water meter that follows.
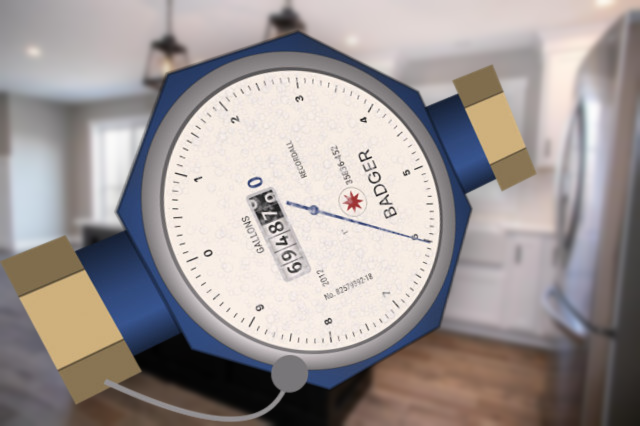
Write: 6948786.0 gal
